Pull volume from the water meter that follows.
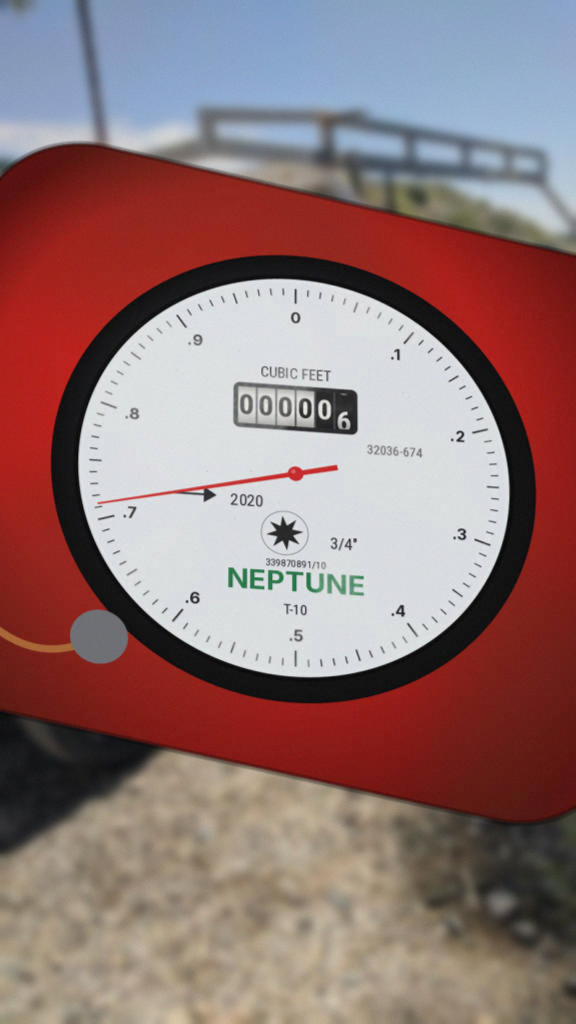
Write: 5.71 ft³
